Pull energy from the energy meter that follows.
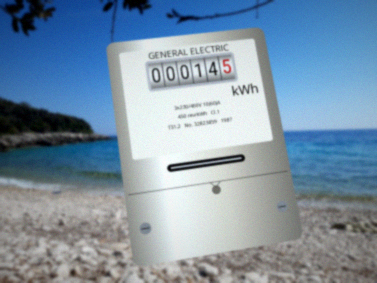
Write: 14.5 kWh
